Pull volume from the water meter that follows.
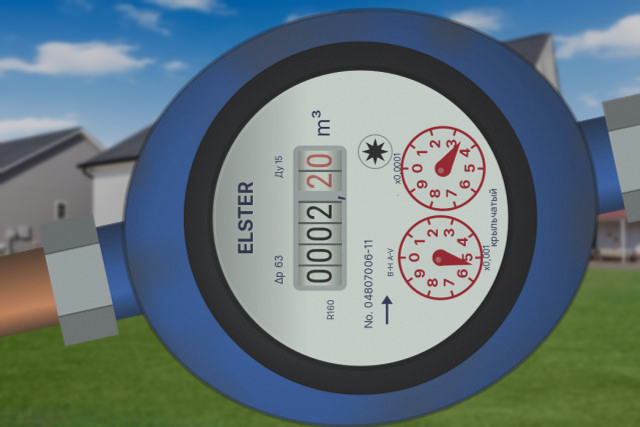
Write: 2.2053 m³
